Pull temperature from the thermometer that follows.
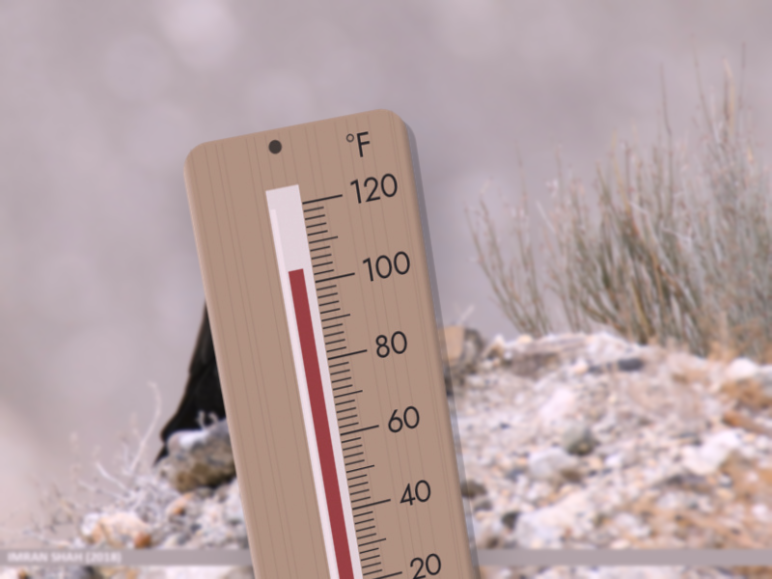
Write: 104 °F
